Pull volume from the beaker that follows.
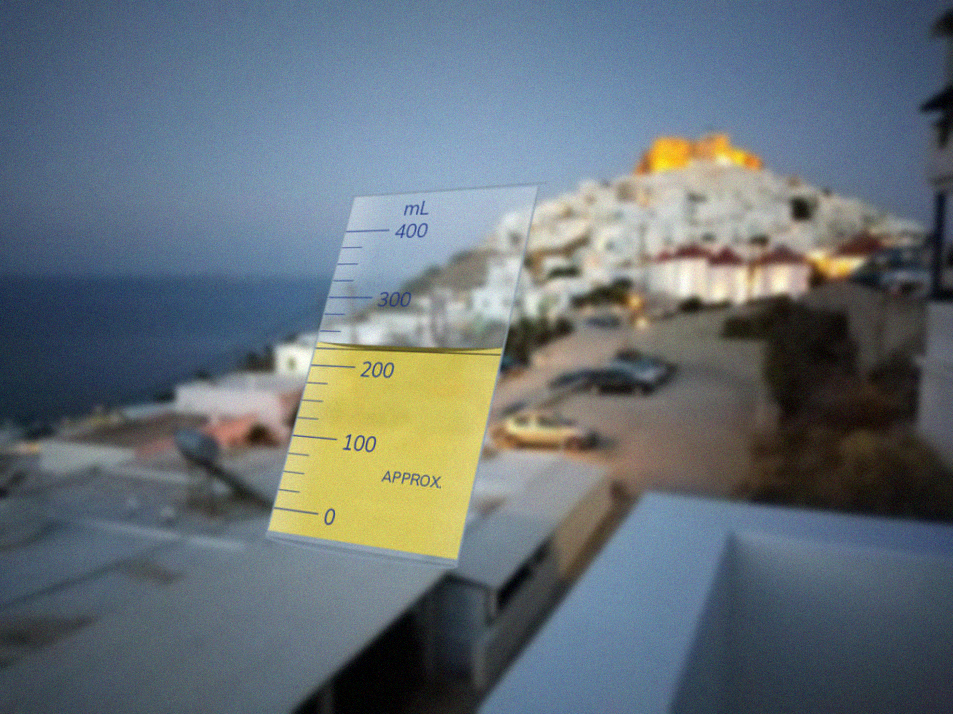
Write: 225 mL
